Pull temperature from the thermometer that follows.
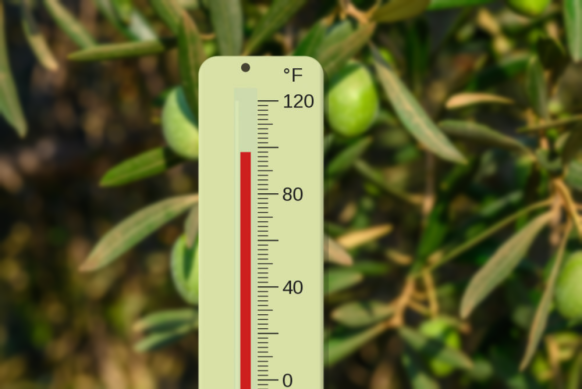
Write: 98 °F
